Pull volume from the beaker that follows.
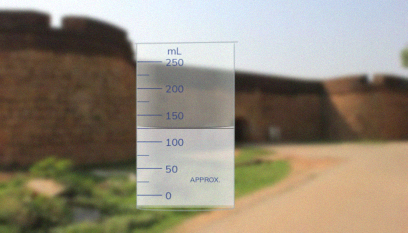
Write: 125 mL
